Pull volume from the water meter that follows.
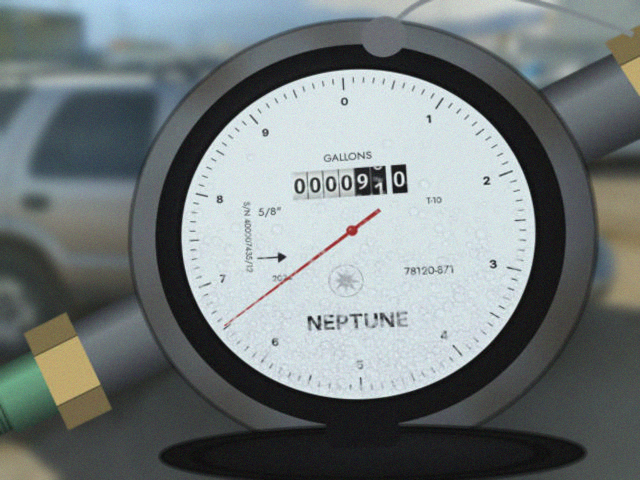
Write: 906.5 gal
